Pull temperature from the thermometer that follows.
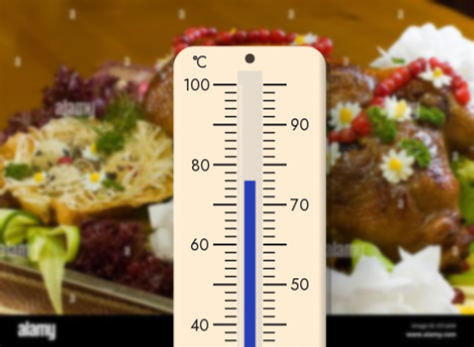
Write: 76 °C
